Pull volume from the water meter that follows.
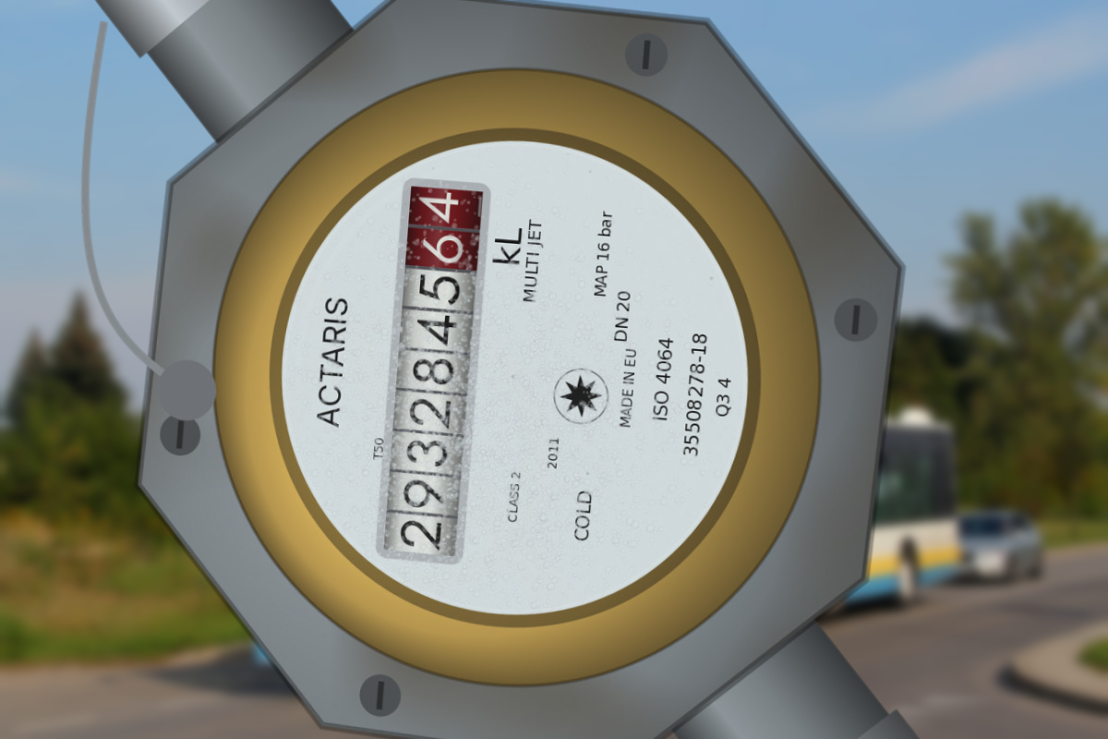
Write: 2932845.64 kL
